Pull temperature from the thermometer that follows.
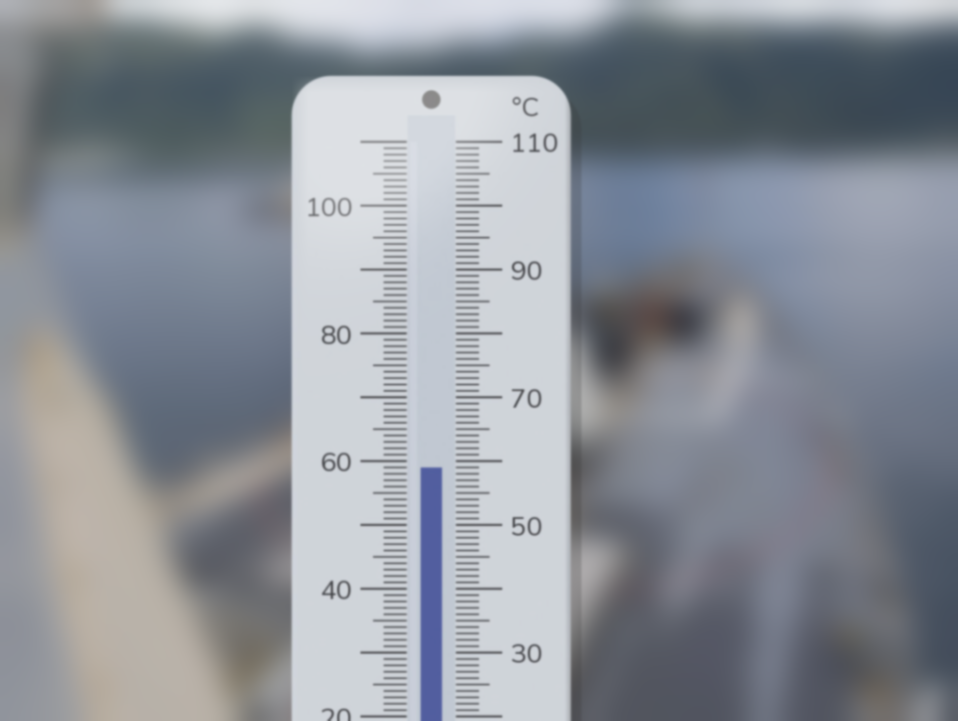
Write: 59 °C
